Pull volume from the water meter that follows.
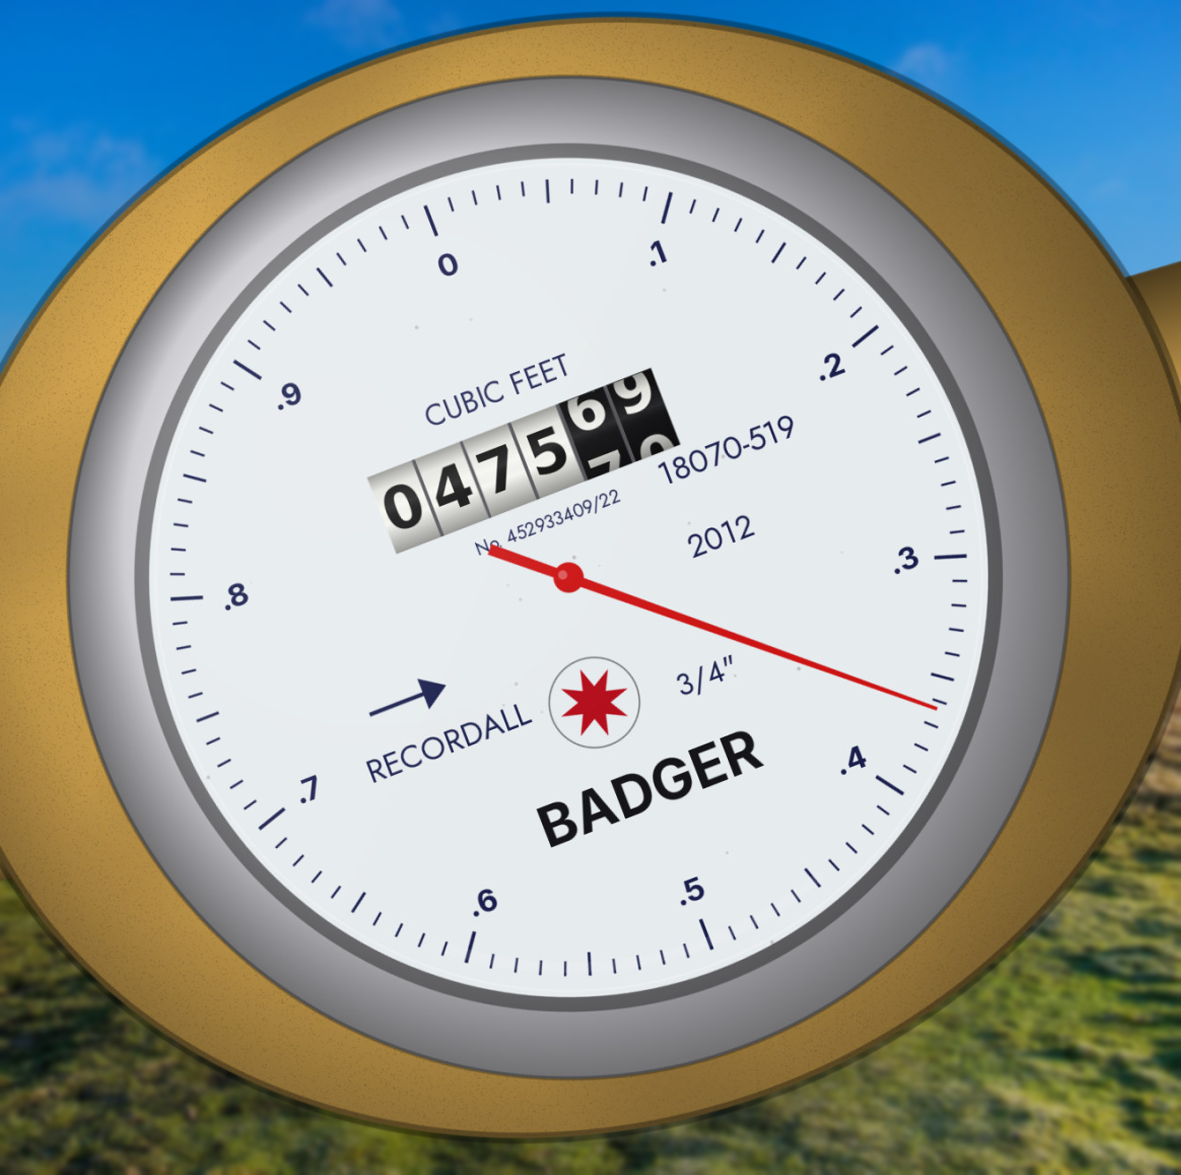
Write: 47569.36 ft³
